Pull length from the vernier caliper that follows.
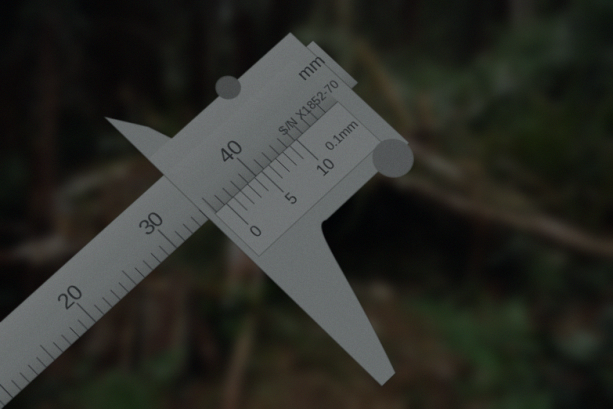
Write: 36.2 mm
